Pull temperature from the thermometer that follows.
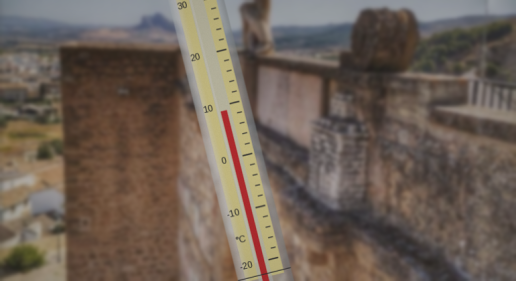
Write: 9 °C
